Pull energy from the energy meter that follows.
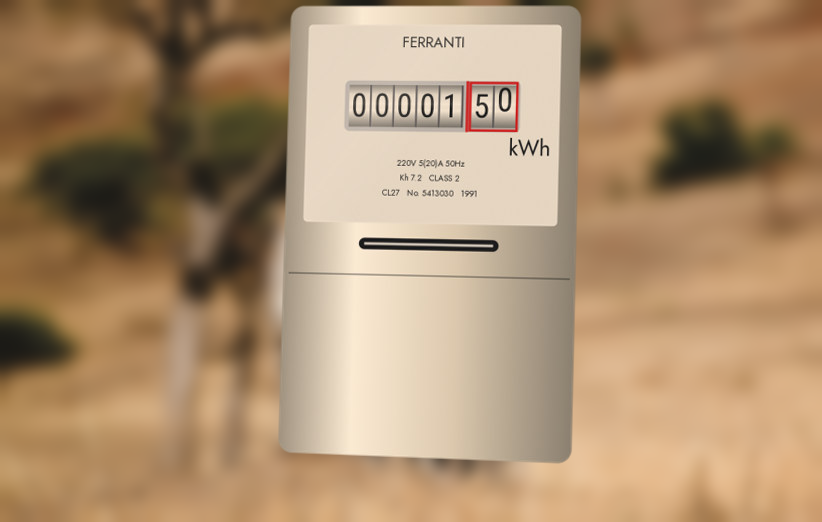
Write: 1.50 kWh
